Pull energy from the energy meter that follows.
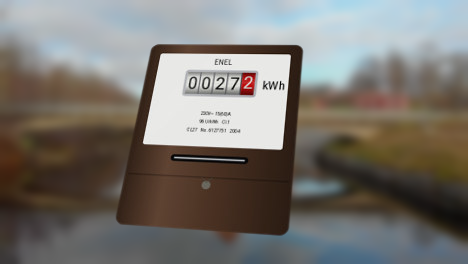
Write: 27.2 kWh
